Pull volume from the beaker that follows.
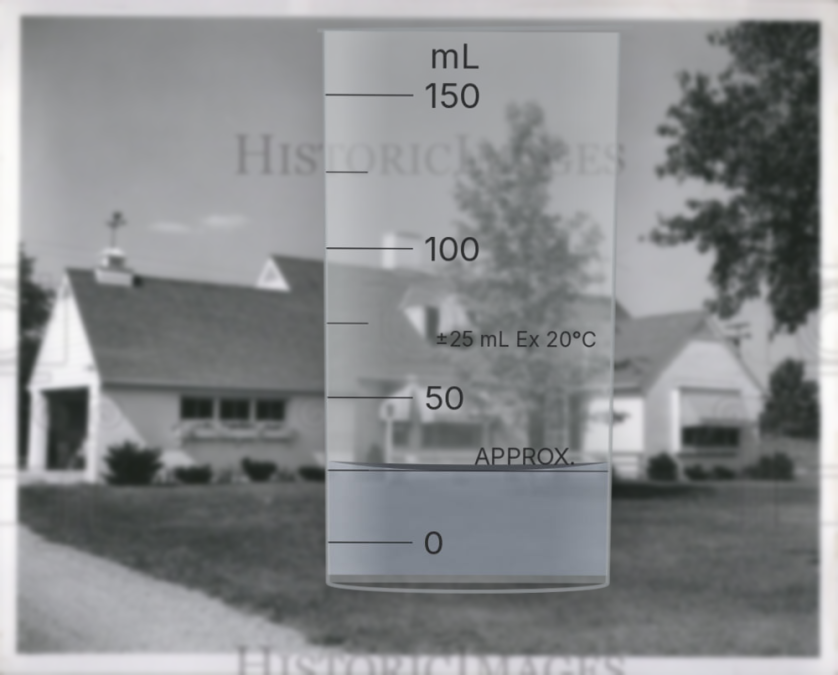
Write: 25 mL
